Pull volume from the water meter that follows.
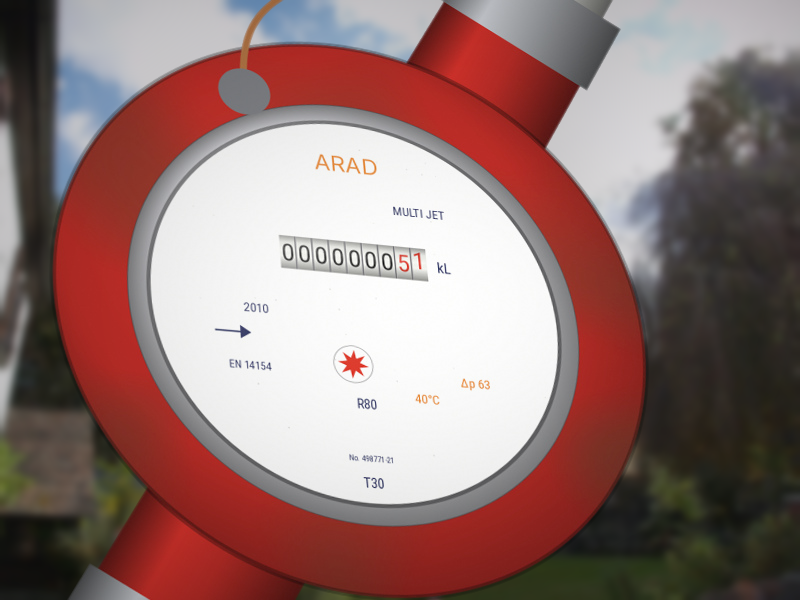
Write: 0.51 kL
